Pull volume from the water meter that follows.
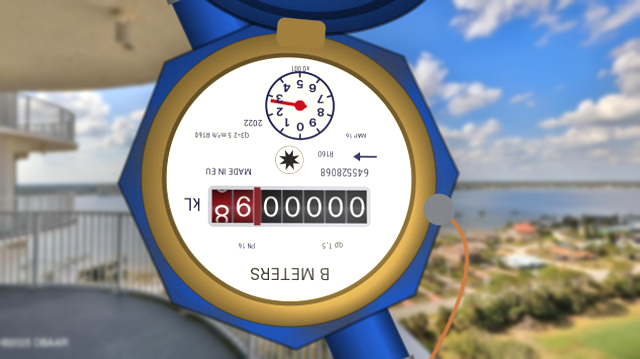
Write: 0.982 kL
